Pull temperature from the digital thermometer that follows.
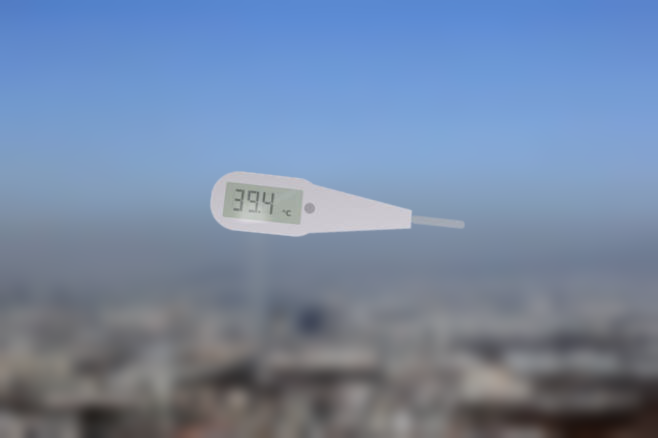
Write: 39.4 °C
